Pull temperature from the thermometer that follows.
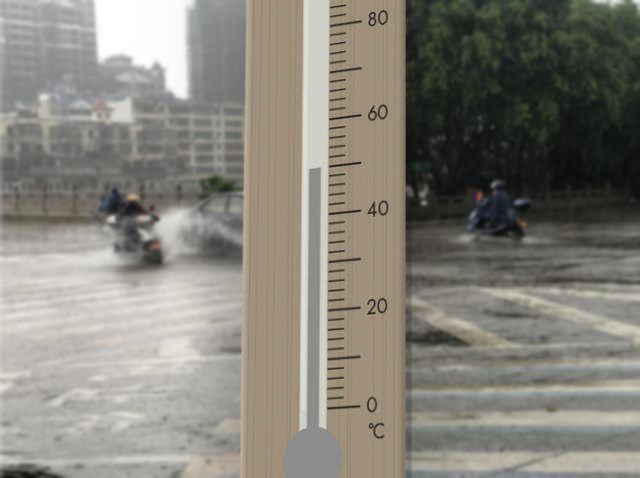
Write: 50 °C
